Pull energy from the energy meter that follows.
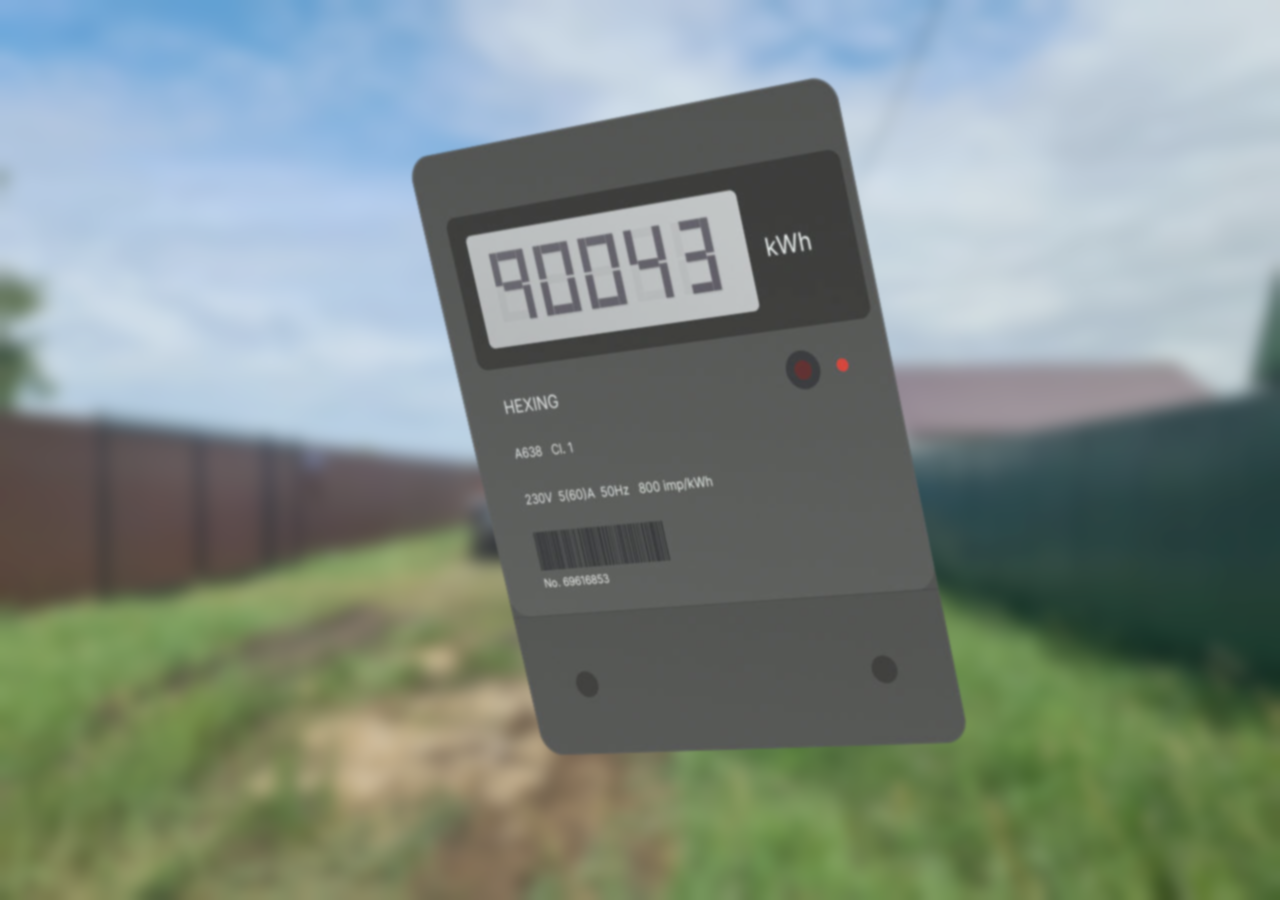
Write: 90043 kWh
